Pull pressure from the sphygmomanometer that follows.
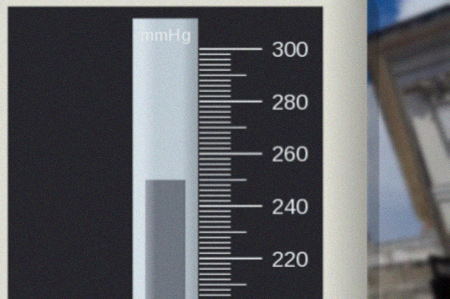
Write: 250 mmHg
